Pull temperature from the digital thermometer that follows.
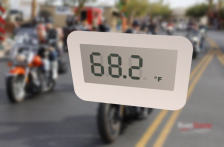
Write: 68.2 °F
